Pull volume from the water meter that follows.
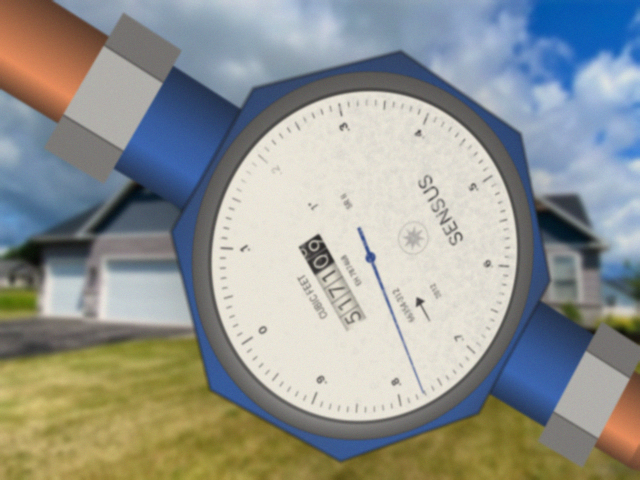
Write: 517108.77 ft³
